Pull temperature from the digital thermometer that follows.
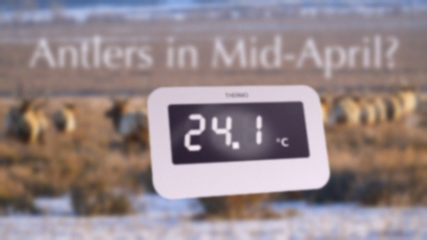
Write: 24.1 °C
